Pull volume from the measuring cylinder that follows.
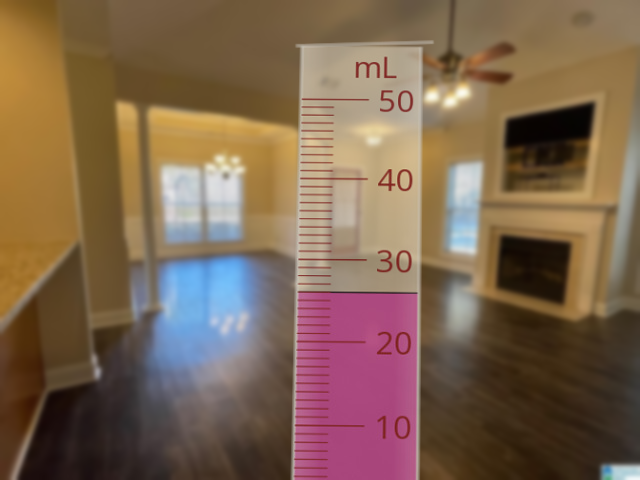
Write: 26 mL
